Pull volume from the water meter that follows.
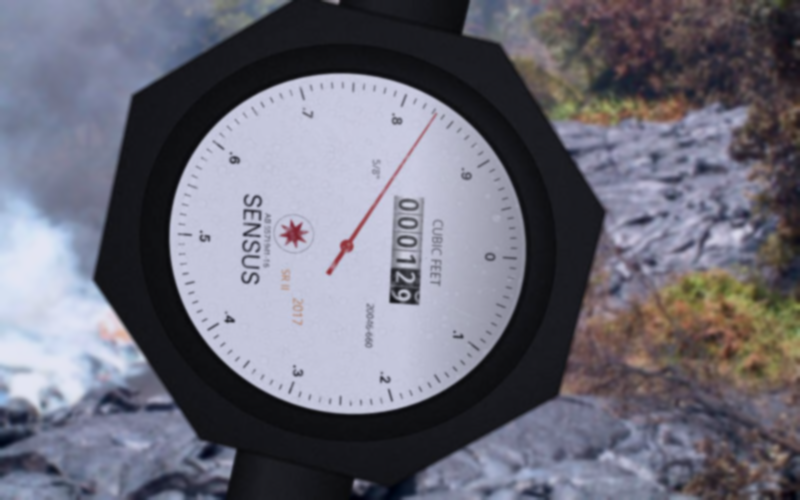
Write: 128.83 ft³
